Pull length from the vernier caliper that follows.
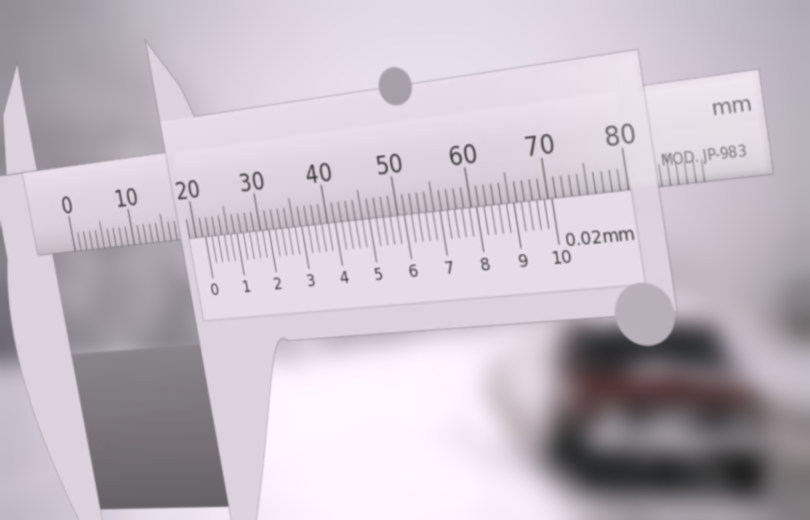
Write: 21.5 mm
